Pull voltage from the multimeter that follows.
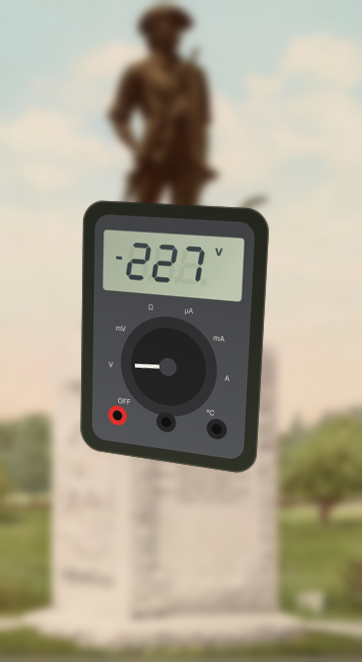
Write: -227 V
